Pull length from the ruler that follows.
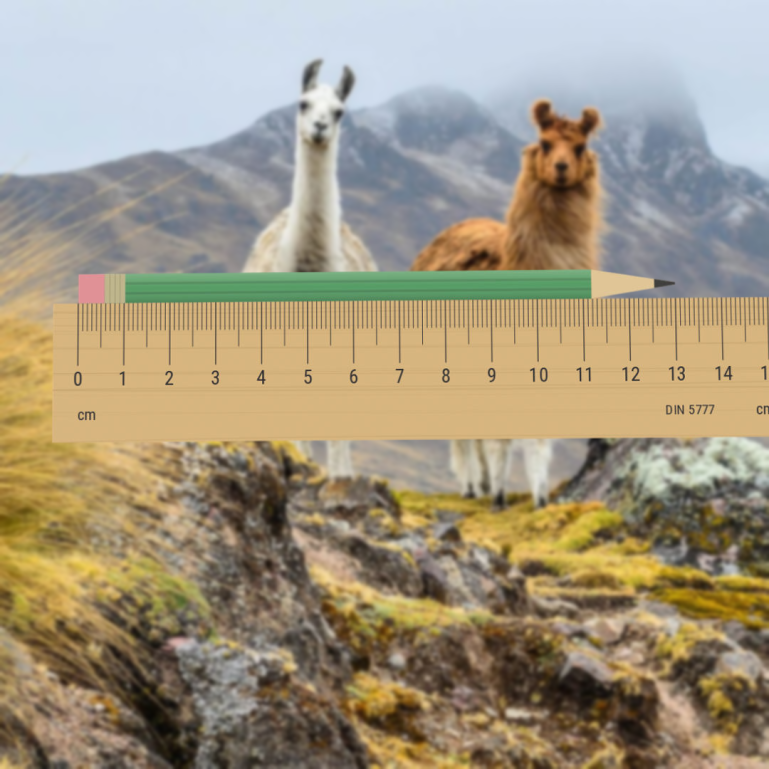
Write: 13 cm
